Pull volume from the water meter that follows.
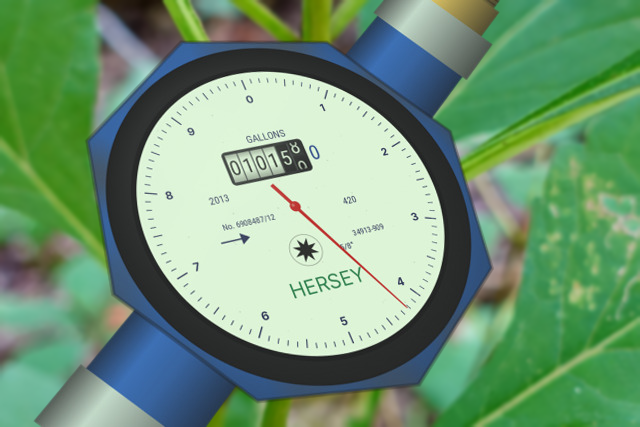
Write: 101584.2 gal
